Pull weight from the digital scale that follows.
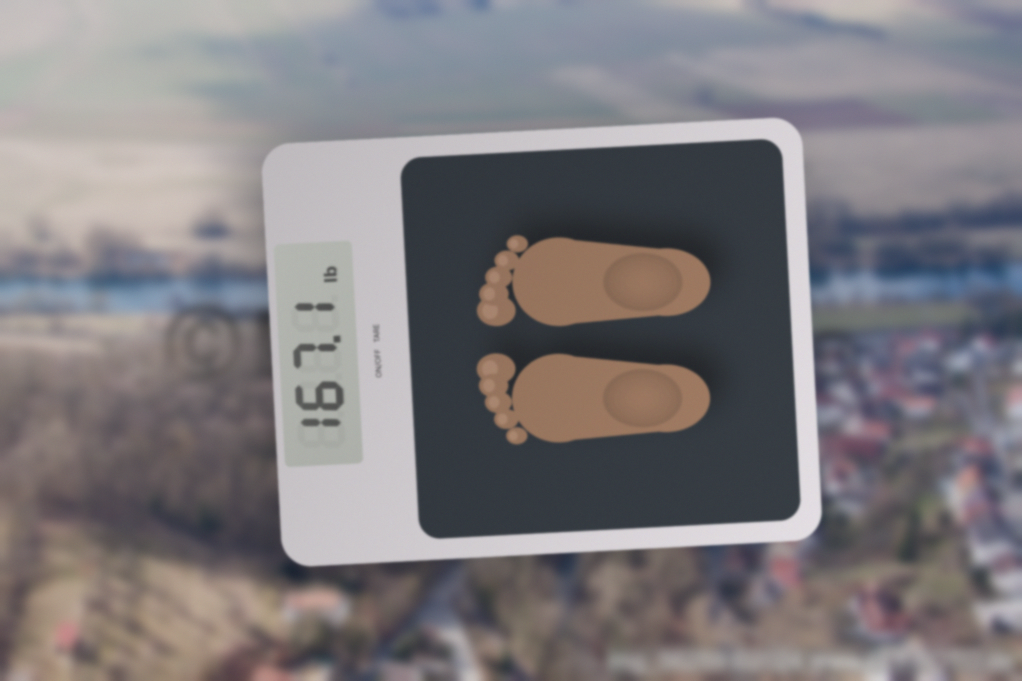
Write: 167.1 lb
